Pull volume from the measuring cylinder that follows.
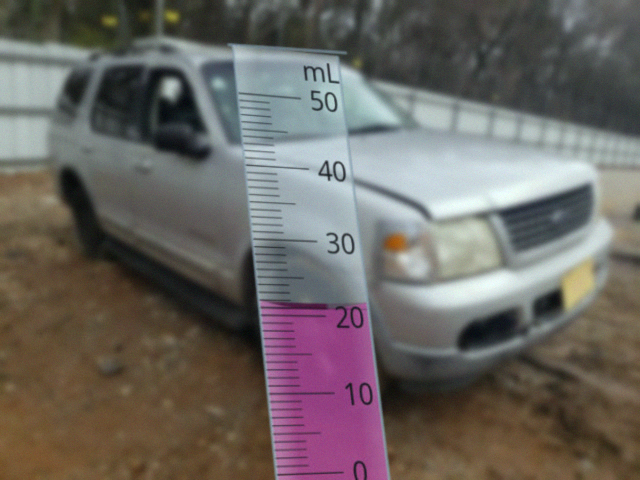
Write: 21 mL
